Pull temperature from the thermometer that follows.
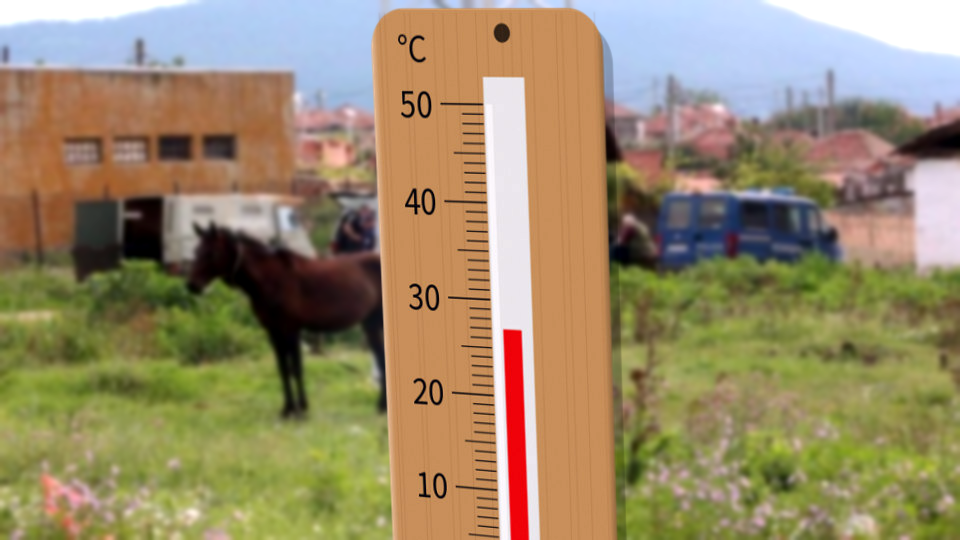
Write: 27 °C
